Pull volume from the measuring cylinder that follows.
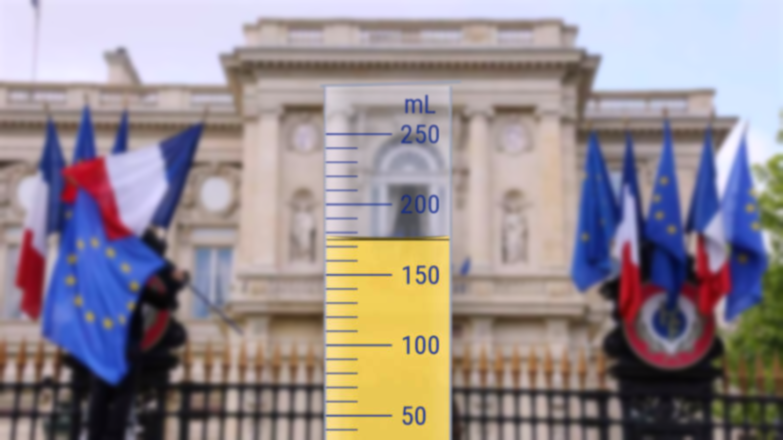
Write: 175 mL
